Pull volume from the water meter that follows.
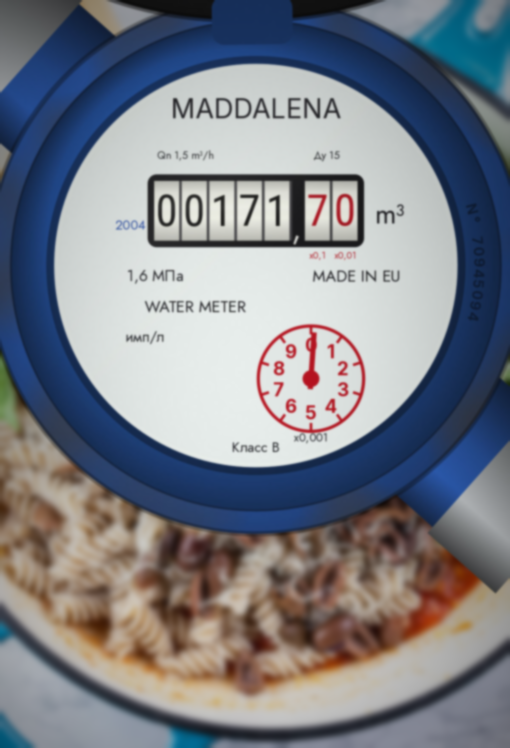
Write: 171.700 m³
